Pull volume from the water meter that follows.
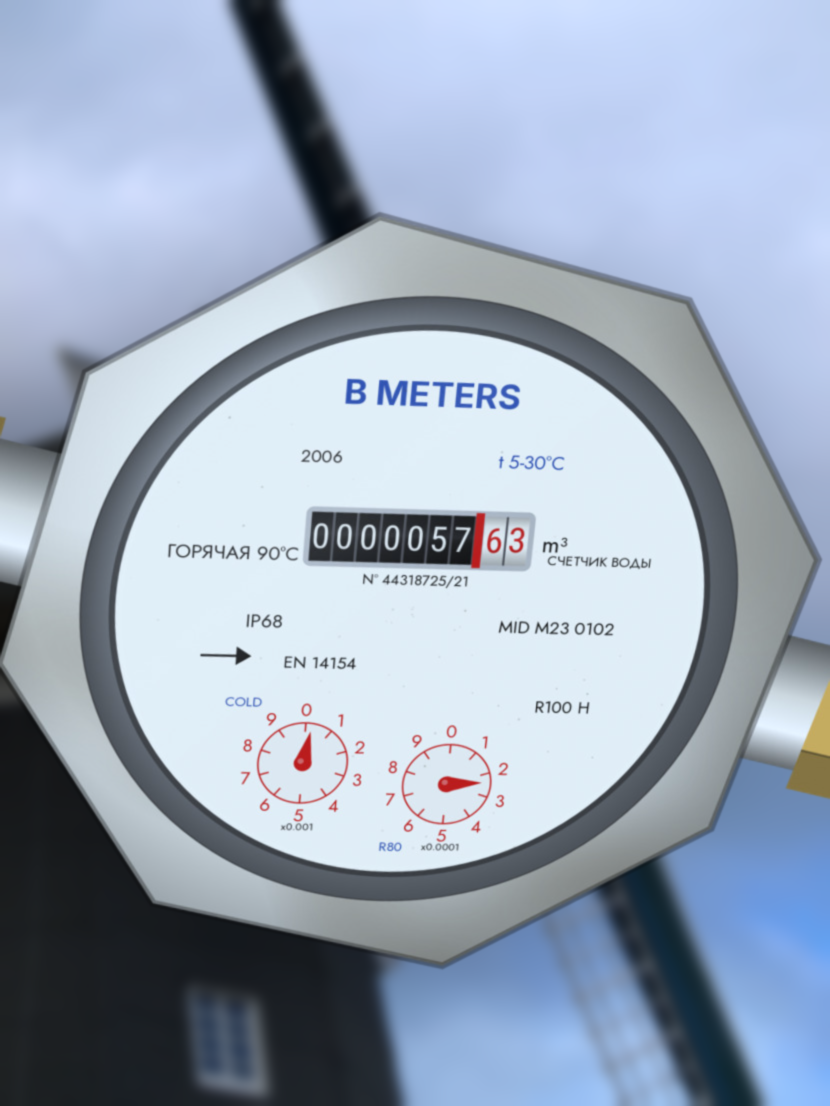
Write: 57.6302 m³
